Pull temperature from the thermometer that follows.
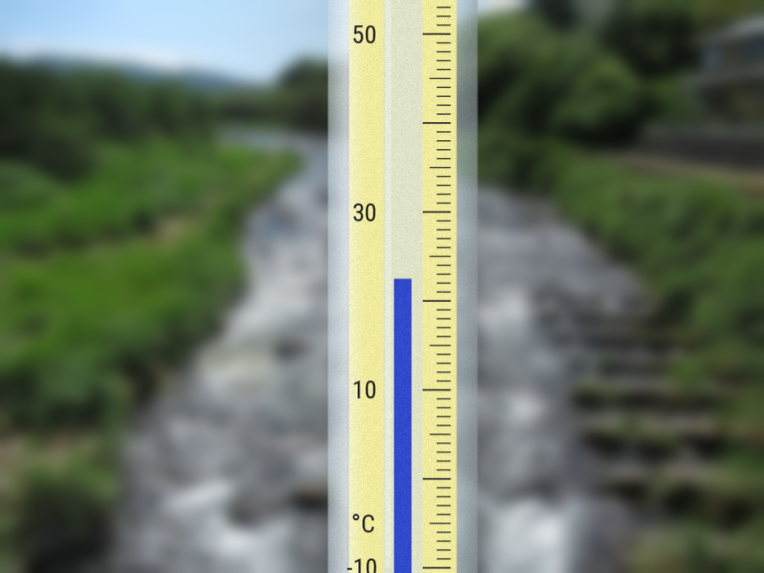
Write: 22.5 °C
